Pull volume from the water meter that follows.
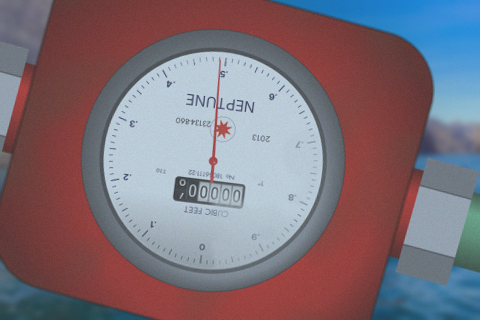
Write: 7.49 ft³
